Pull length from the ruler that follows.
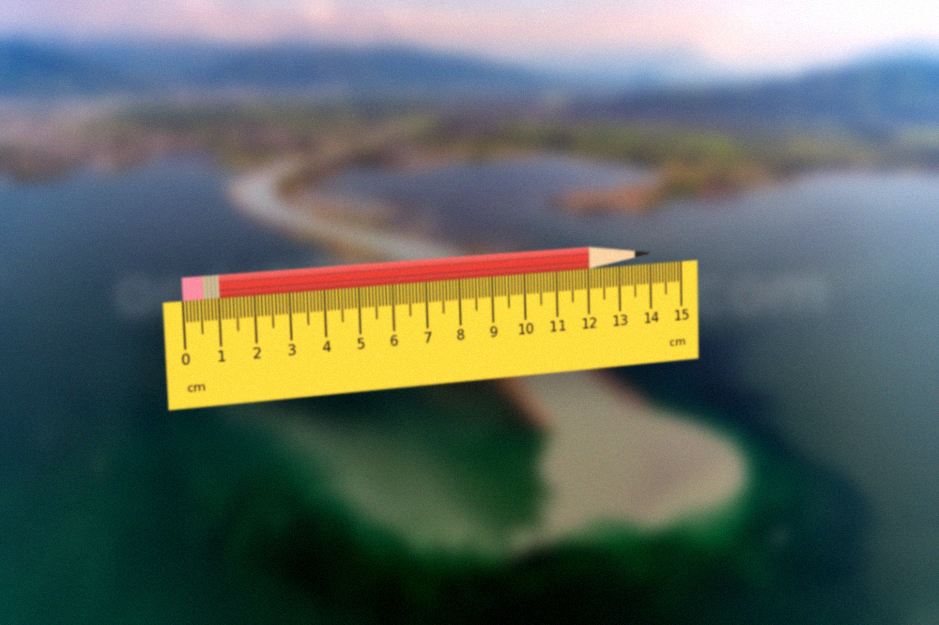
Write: 14 cm
